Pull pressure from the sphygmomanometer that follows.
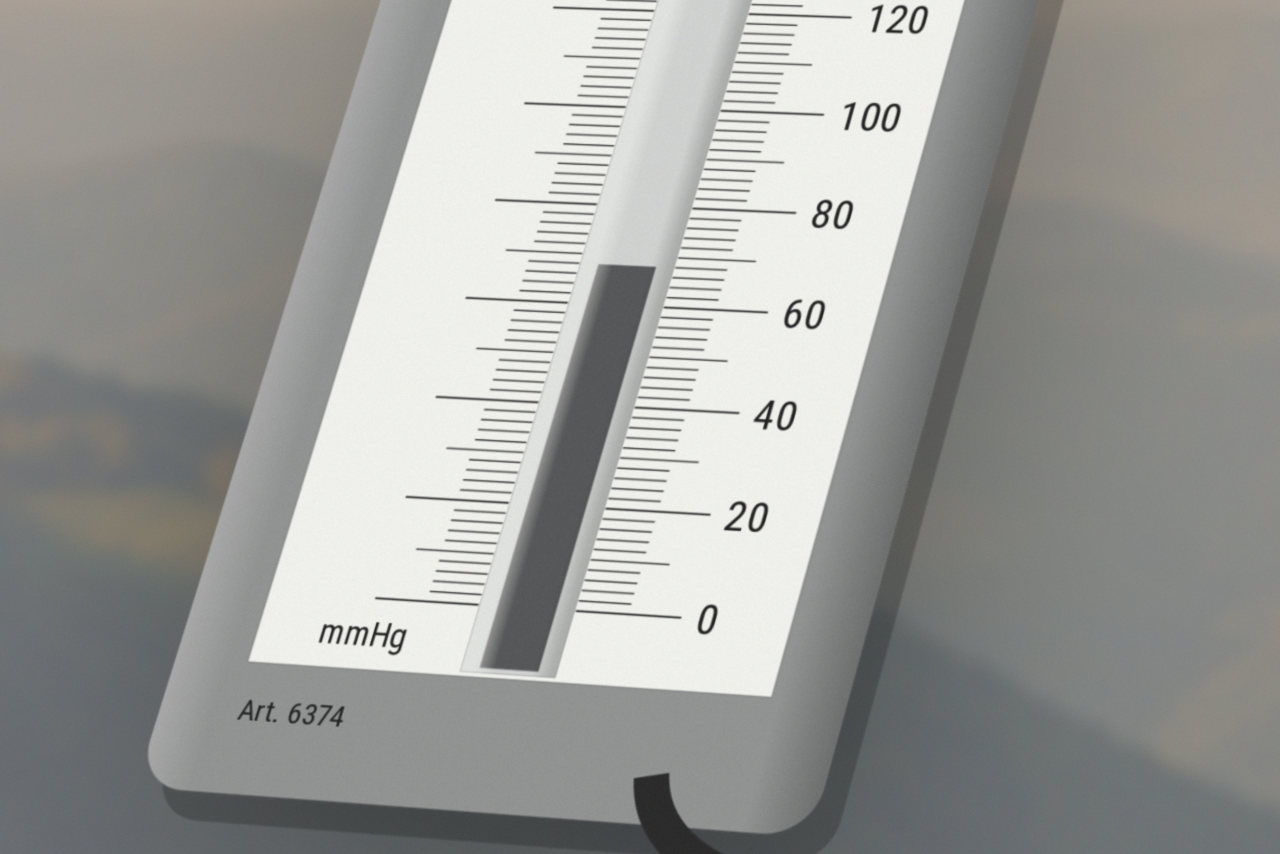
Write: 68 mmHg
